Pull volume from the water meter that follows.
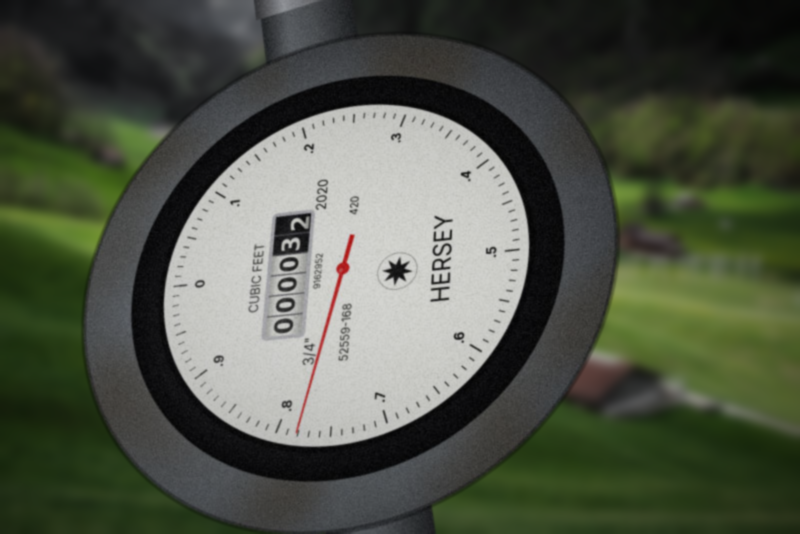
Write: 31.78 ft³
